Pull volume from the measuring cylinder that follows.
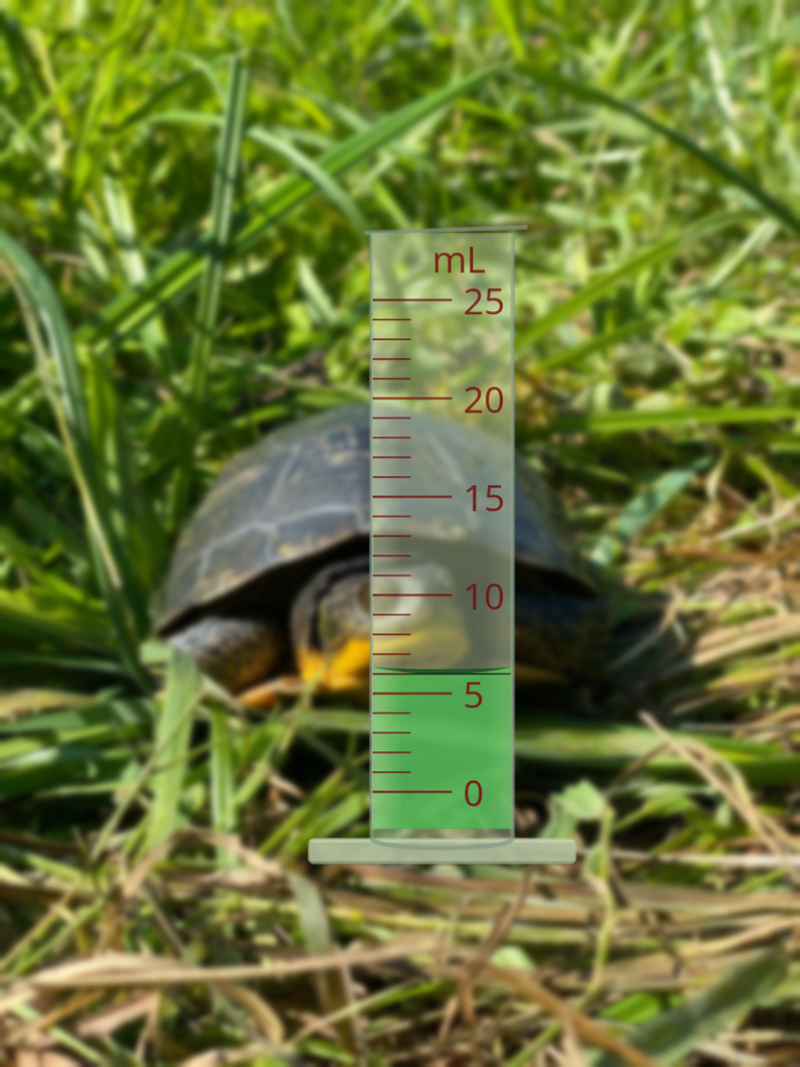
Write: 6 mL
